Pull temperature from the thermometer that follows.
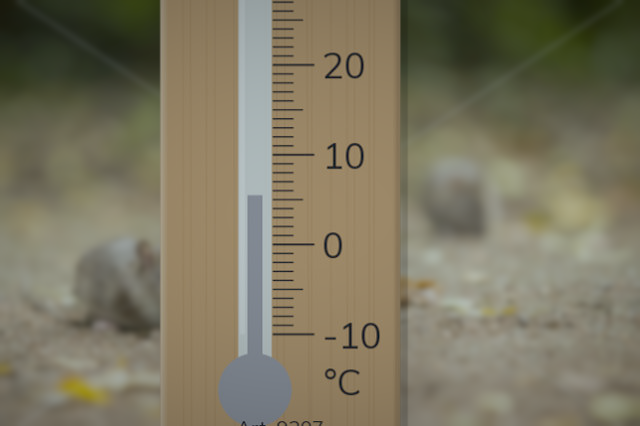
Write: 5.5 °C
